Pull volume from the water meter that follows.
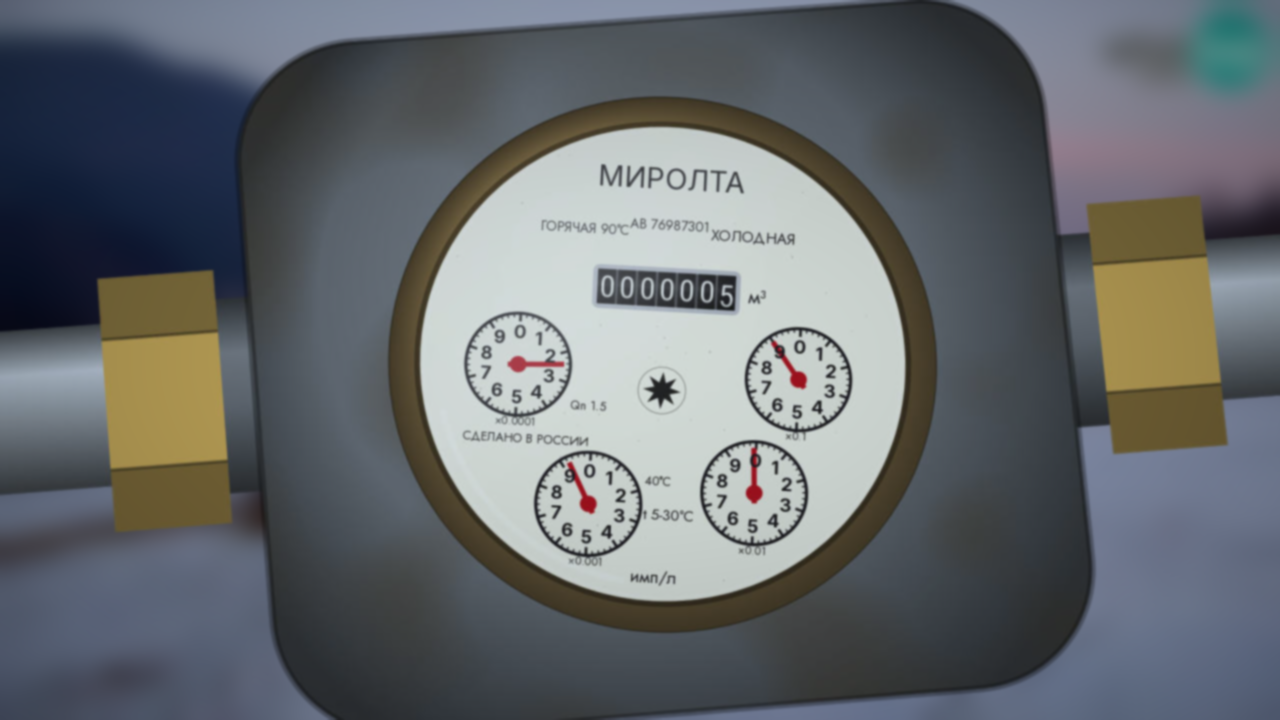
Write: 4.8992 m³
